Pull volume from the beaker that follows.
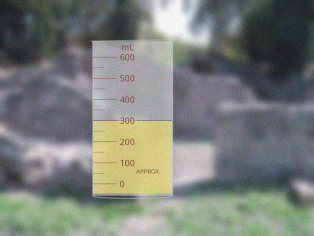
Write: 300 mL
